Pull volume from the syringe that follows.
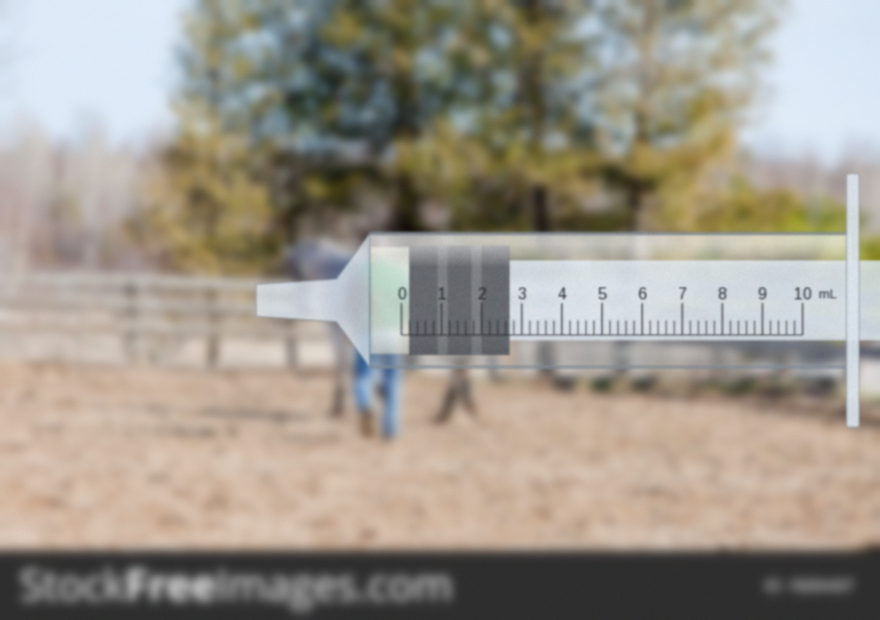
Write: 0.2 mL
